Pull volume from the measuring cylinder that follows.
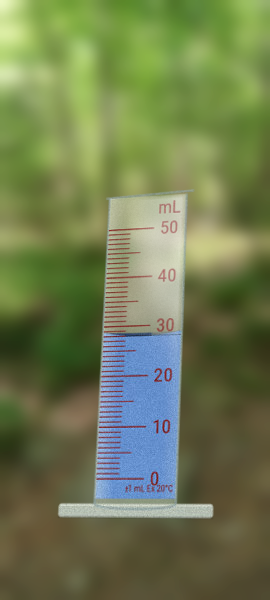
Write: 28 mL
